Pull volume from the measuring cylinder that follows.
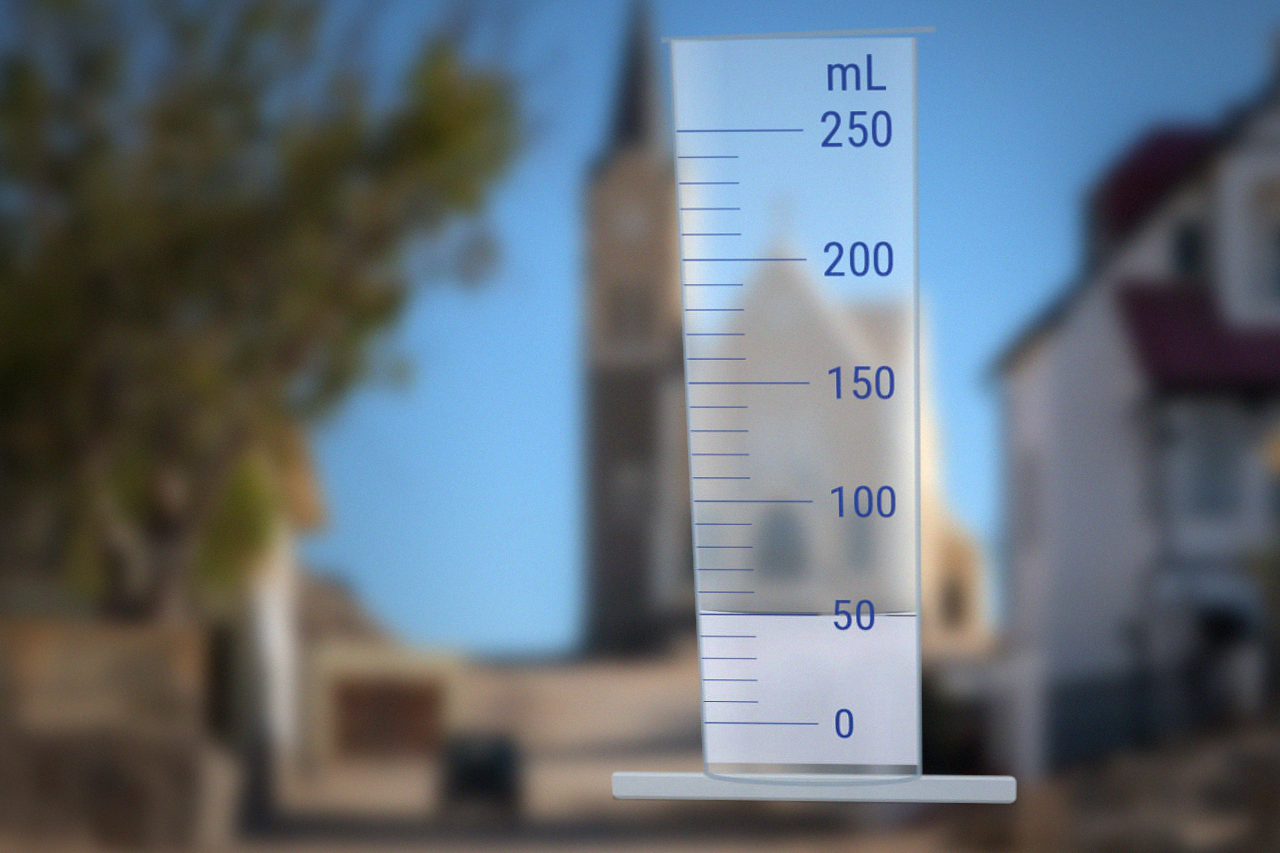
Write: 50 mL
